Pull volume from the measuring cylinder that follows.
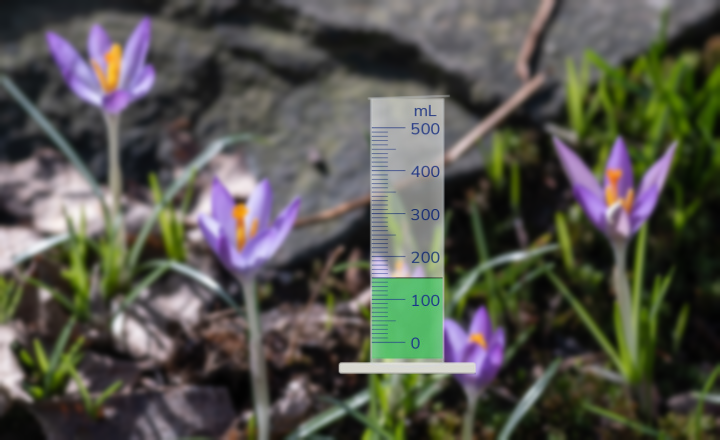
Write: 150 mL
